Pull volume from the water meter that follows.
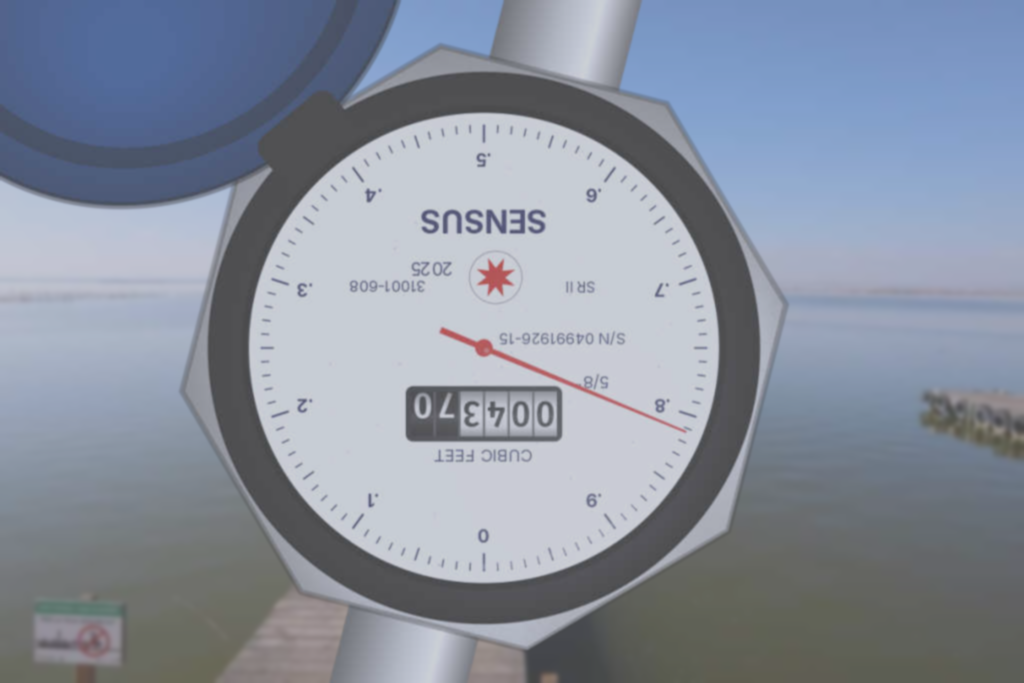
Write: 4369.81 ft³
